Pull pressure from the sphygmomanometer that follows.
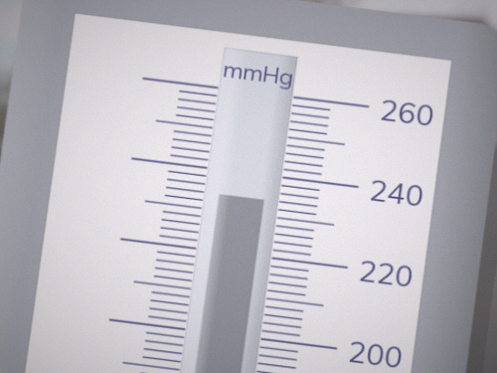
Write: 234 mmHg
